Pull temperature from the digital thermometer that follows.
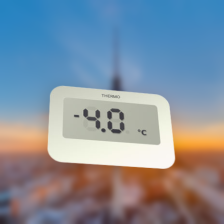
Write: -4.0 °C
